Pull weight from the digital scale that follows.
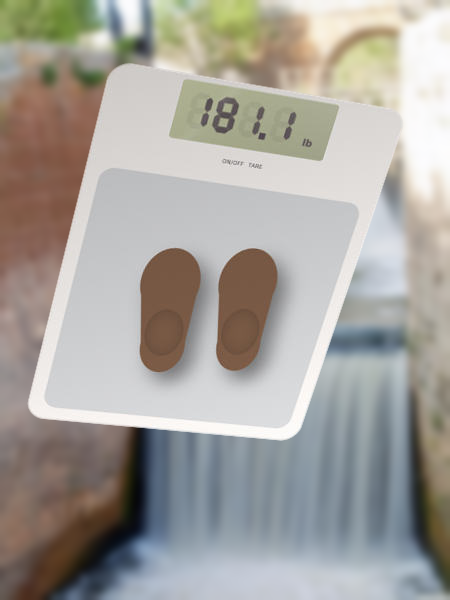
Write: 181.1 lb
